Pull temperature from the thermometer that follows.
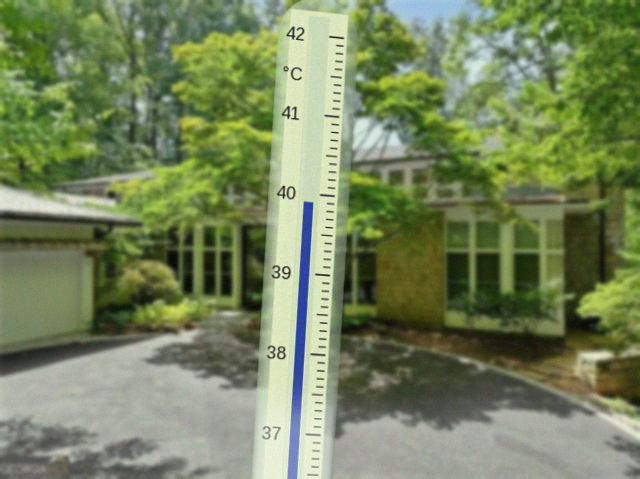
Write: 39.9 °C
